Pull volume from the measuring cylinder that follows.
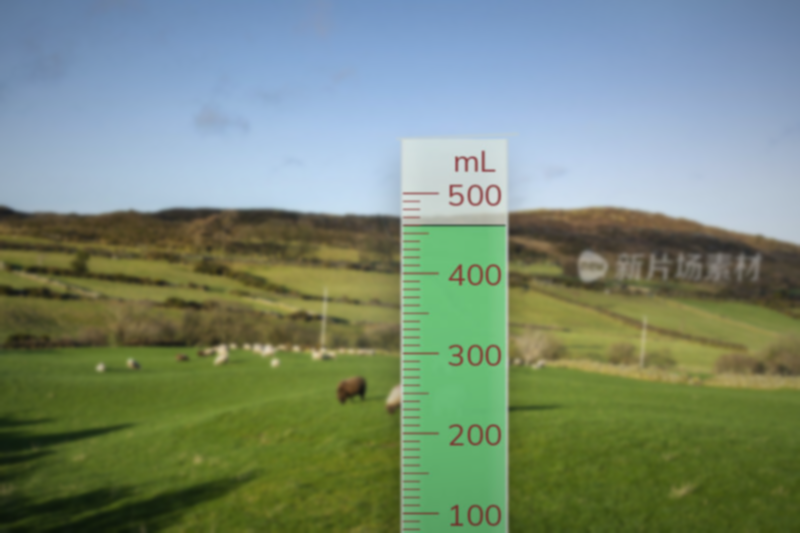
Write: 460 mL
